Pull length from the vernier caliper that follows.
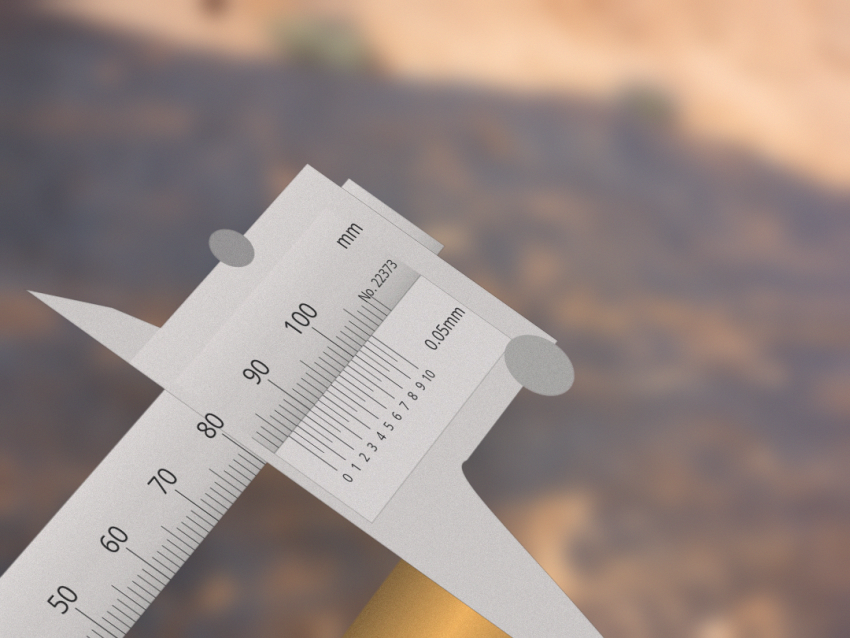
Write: 85.2 mm
